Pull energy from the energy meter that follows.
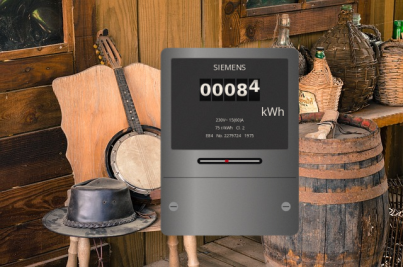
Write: 84 kWh
